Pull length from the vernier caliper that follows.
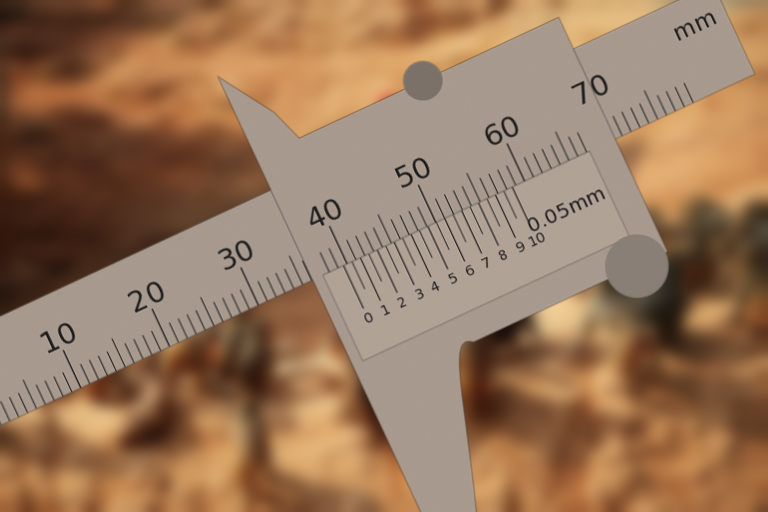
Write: 39.6 mm
